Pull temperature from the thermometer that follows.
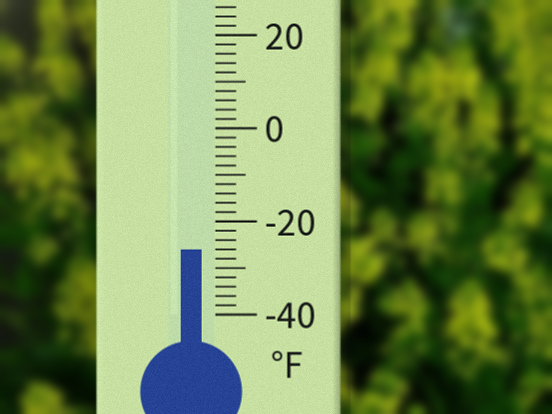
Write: -26 °F
